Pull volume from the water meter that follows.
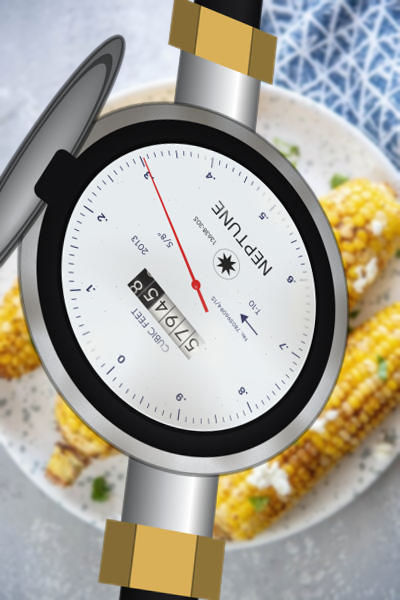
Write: 579458.30 ft³
